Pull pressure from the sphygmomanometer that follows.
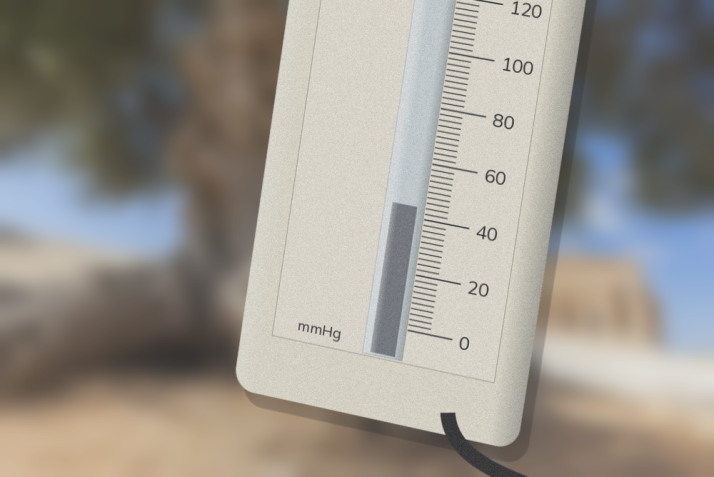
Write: 44 mmHg
